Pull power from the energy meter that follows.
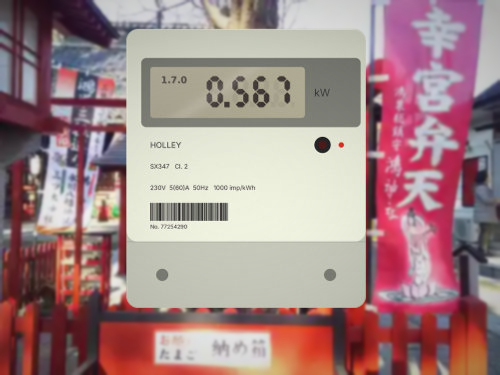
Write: 0.567 kW
